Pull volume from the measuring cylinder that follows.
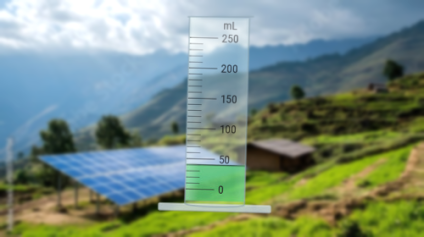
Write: 40 mL
